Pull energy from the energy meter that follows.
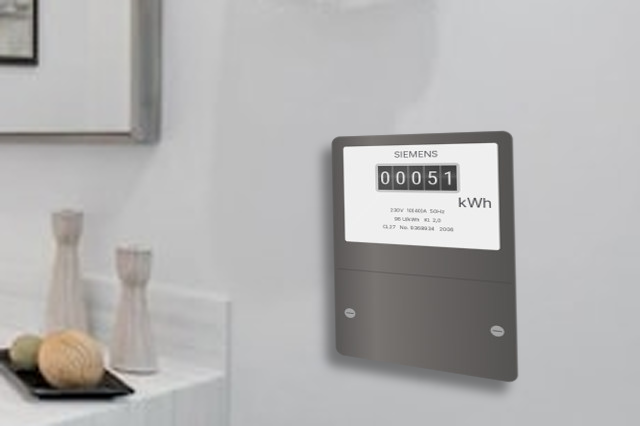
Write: 51 kWh
